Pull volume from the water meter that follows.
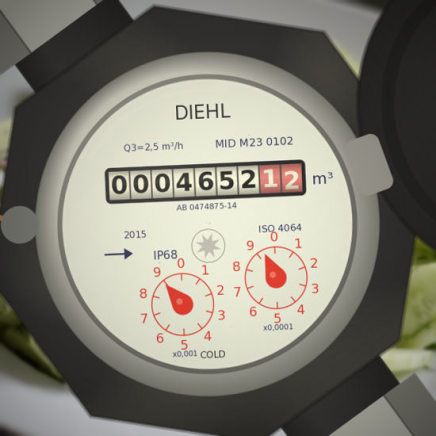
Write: 4652.1189 m³
